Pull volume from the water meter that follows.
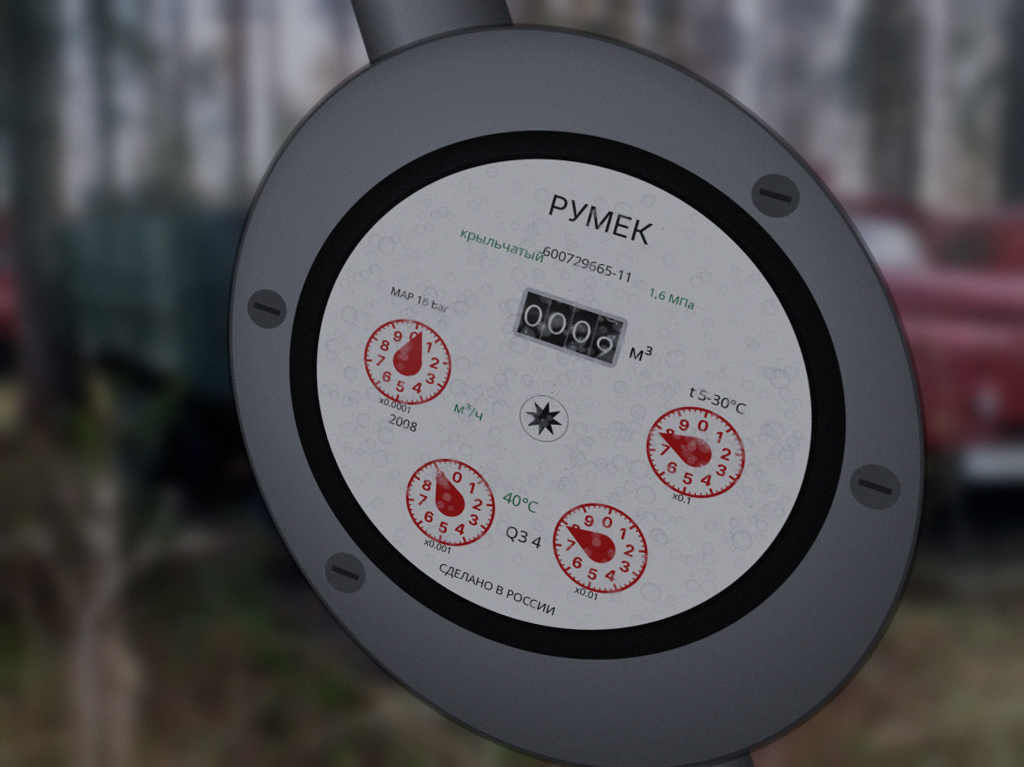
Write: 8.7790 m³
